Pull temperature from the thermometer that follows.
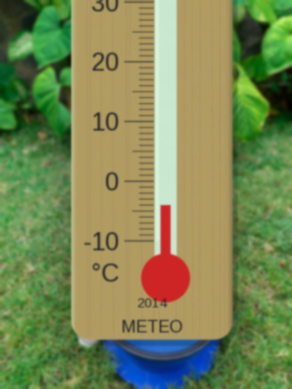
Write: -4 °C
